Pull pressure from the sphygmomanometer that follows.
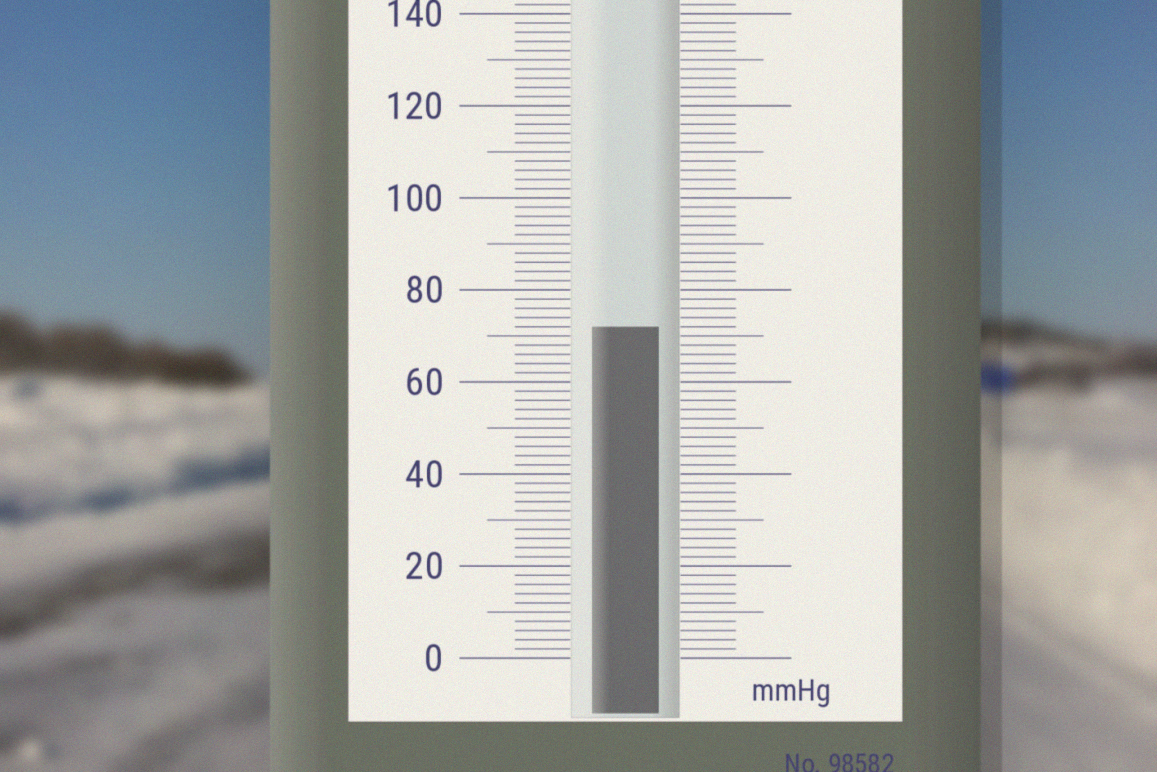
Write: 72 mmHg
